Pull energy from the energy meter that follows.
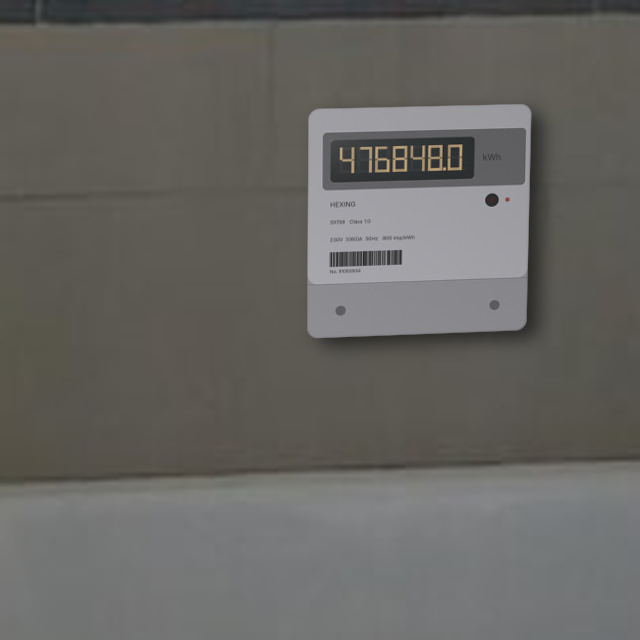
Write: 476848.0 kWh
